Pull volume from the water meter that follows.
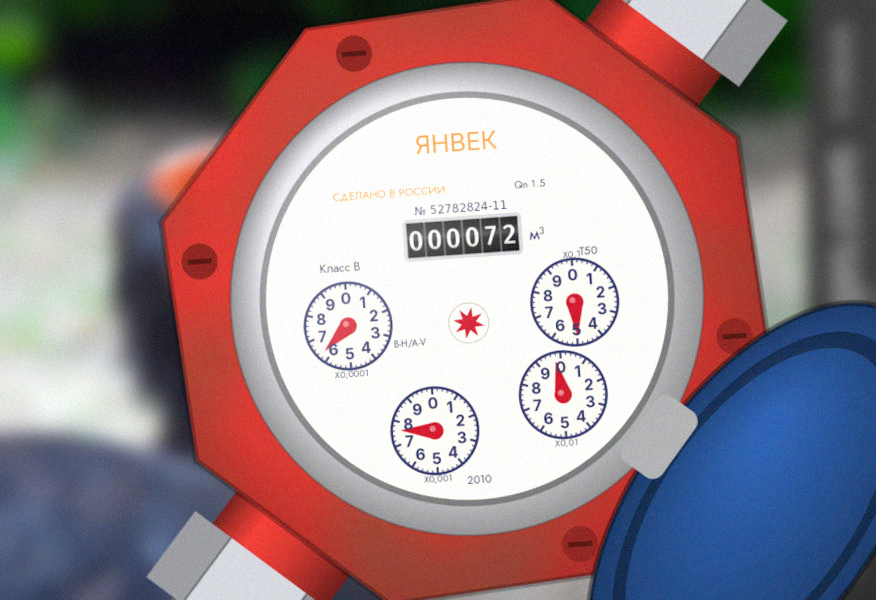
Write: 72.4976 m³
